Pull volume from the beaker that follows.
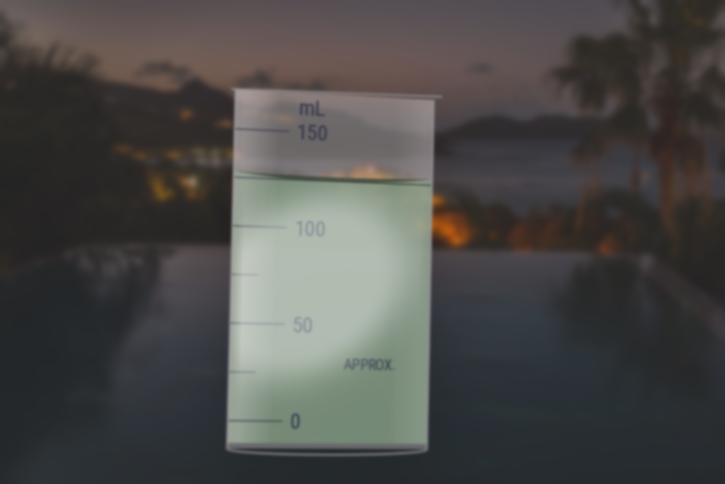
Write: 125 mL
